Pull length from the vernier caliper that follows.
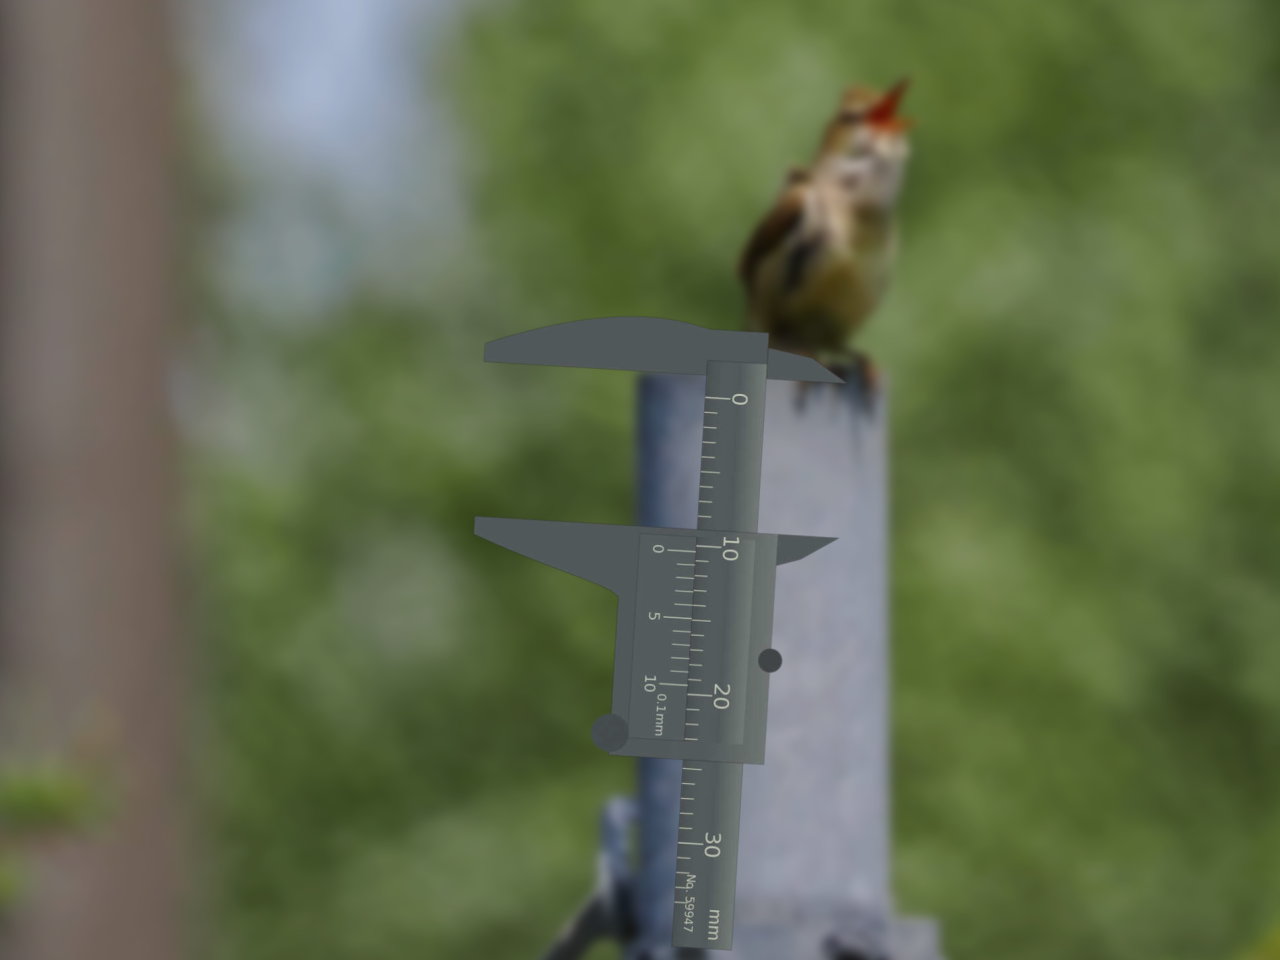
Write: 10.4 mm
